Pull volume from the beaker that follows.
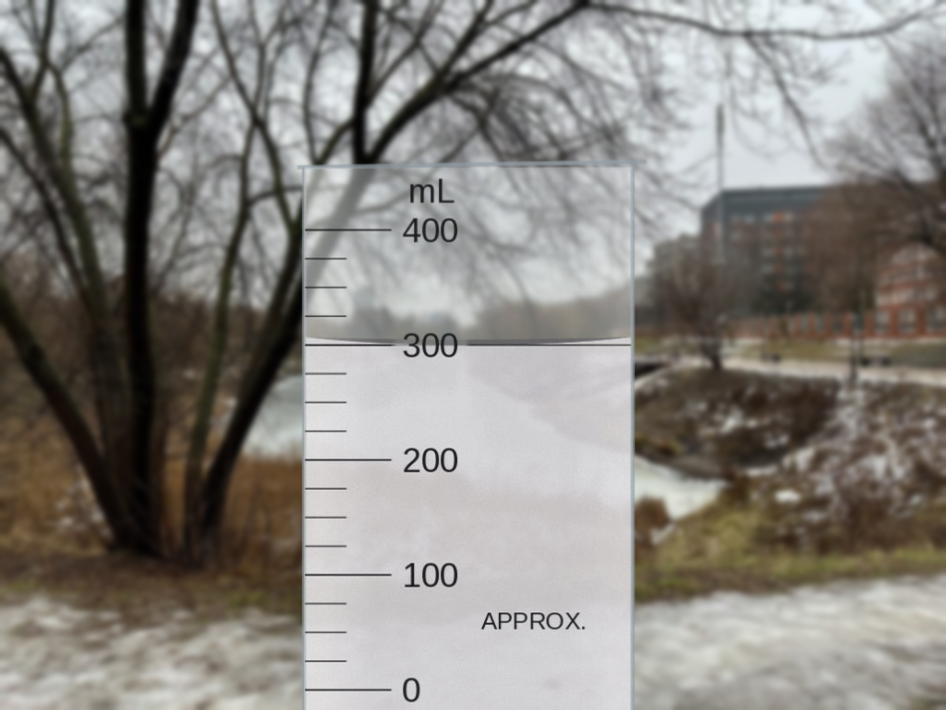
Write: 300 mL
